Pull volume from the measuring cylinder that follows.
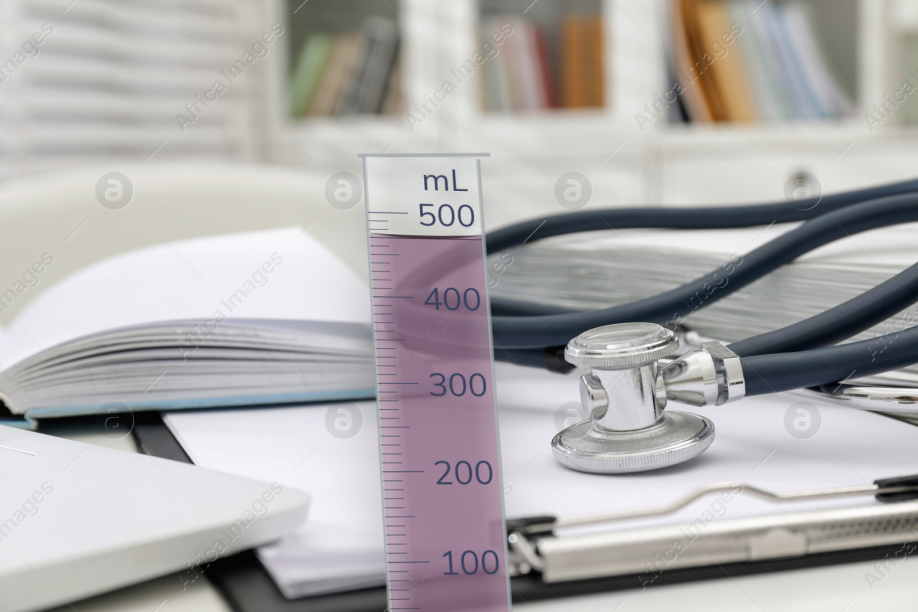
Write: 470 mL
